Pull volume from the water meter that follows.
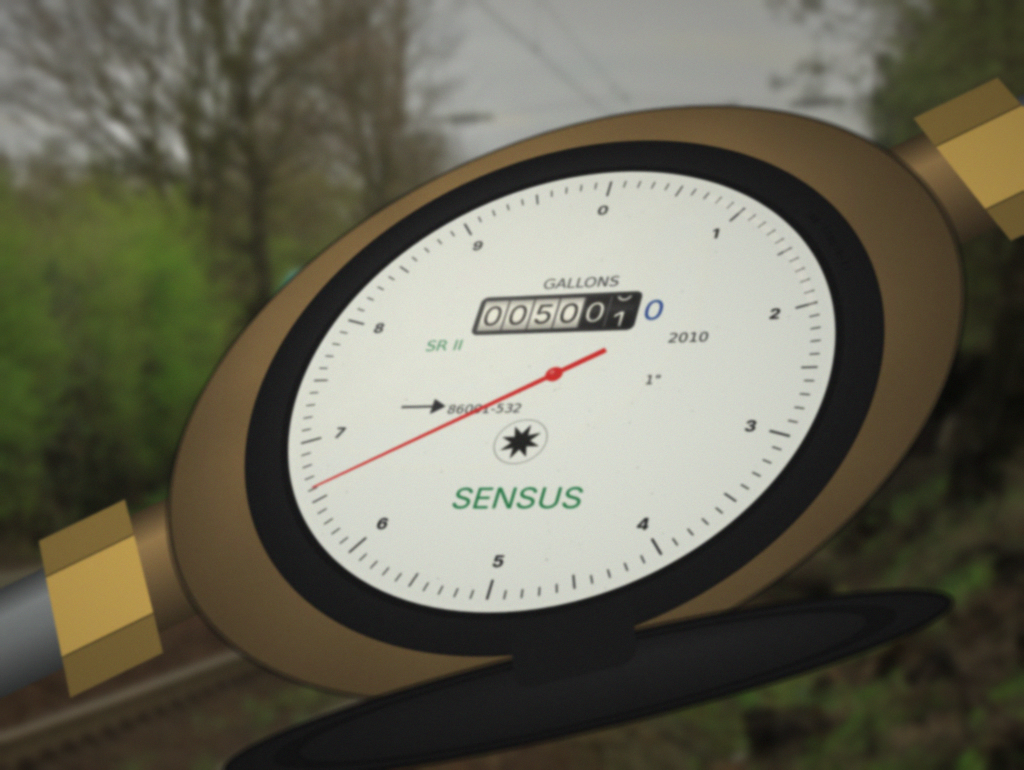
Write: 50006.6 gal
